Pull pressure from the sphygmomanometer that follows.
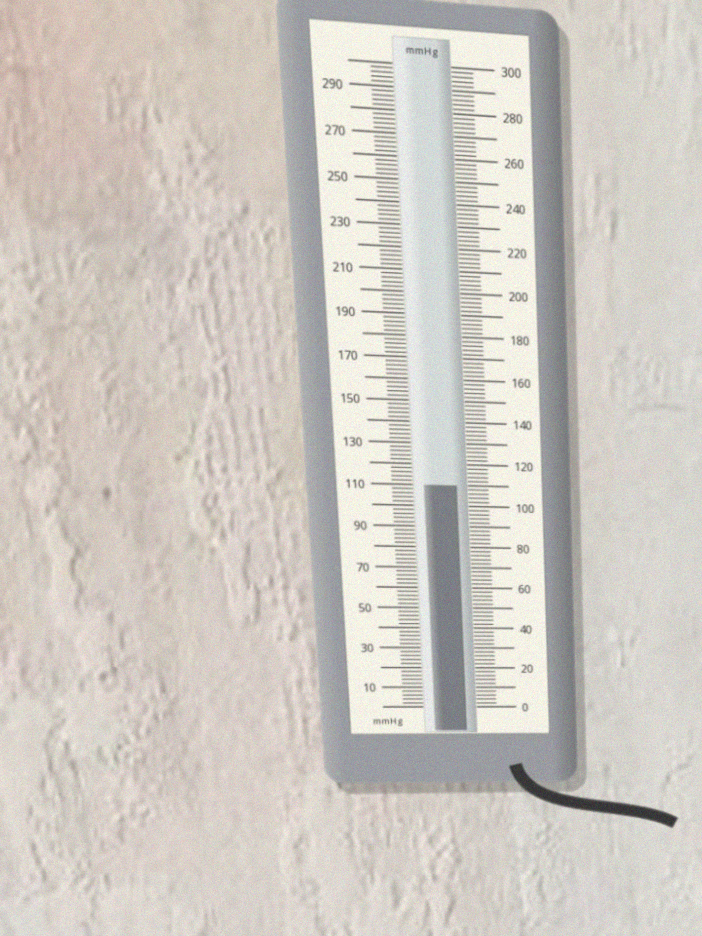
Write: 110 mmHg
